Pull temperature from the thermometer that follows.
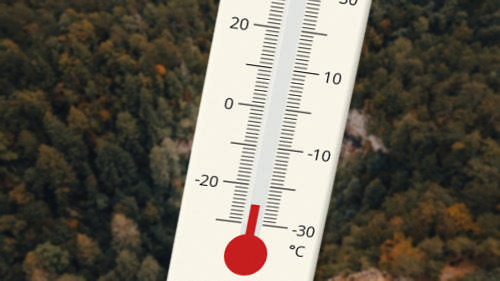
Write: -25 °C
